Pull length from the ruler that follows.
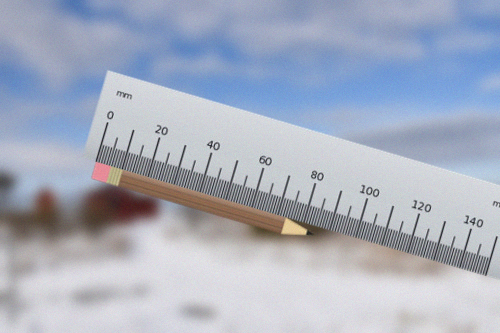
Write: 85 mm
